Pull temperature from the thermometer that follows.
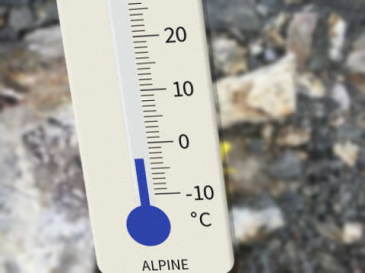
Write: -3 °C
